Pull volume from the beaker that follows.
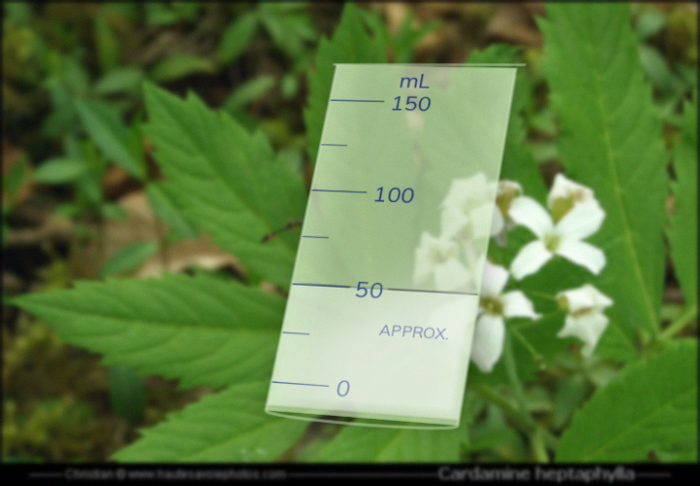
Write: 50 mL
